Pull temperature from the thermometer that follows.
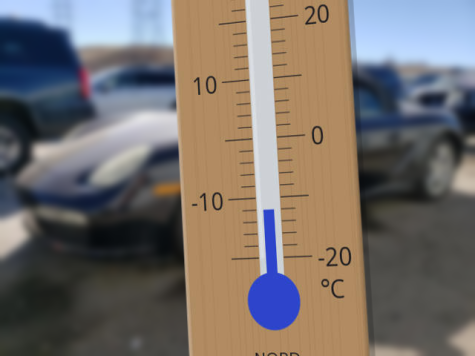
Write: -12 °C
